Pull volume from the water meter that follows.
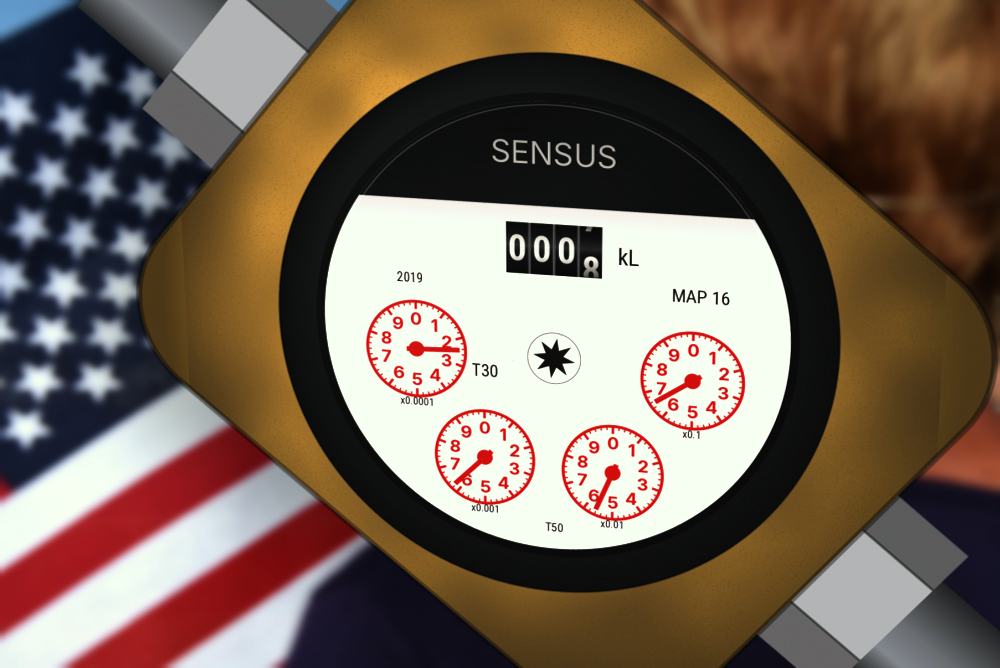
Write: 7.6562 kL
